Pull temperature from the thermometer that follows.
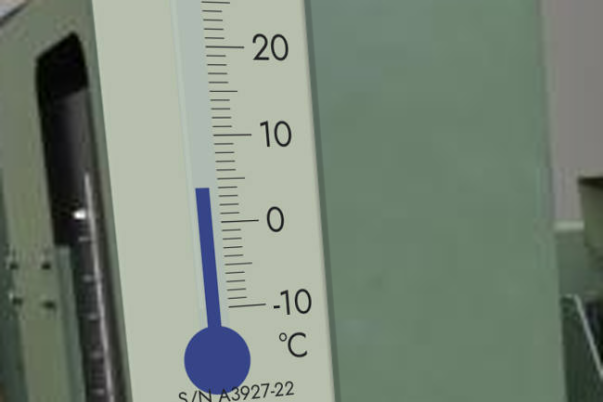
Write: 4 °C
